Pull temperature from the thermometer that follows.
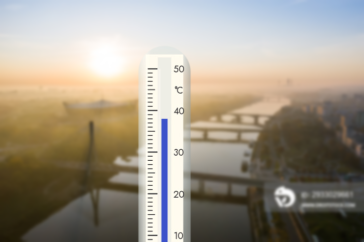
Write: 38 °C
